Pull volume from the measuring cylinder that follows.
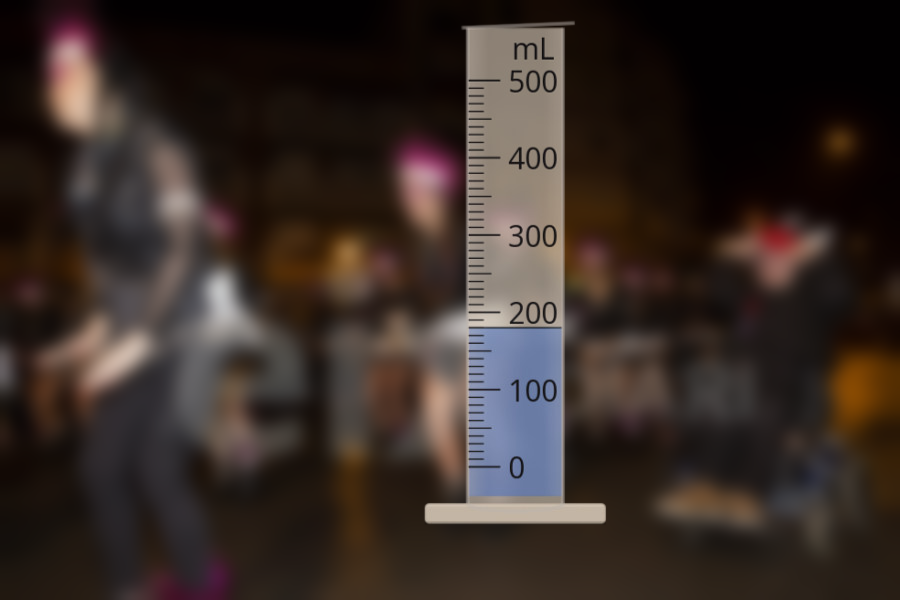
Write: 180 mL
